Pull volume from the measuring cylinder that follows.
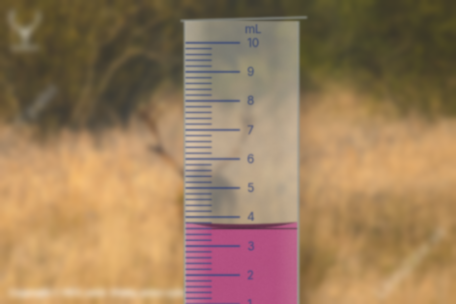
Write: 3.6 mL
